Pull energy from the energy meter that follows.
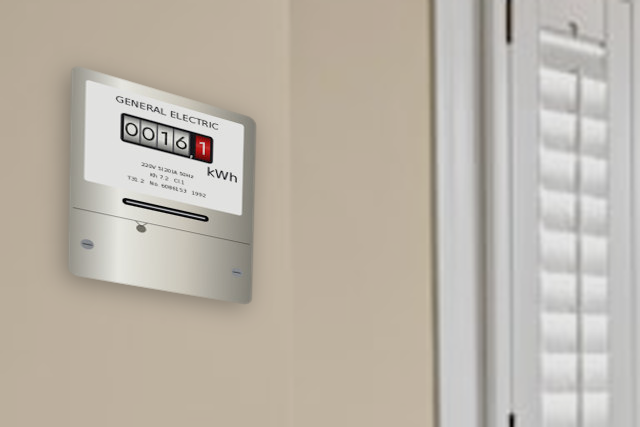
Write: 16.1 kWh
